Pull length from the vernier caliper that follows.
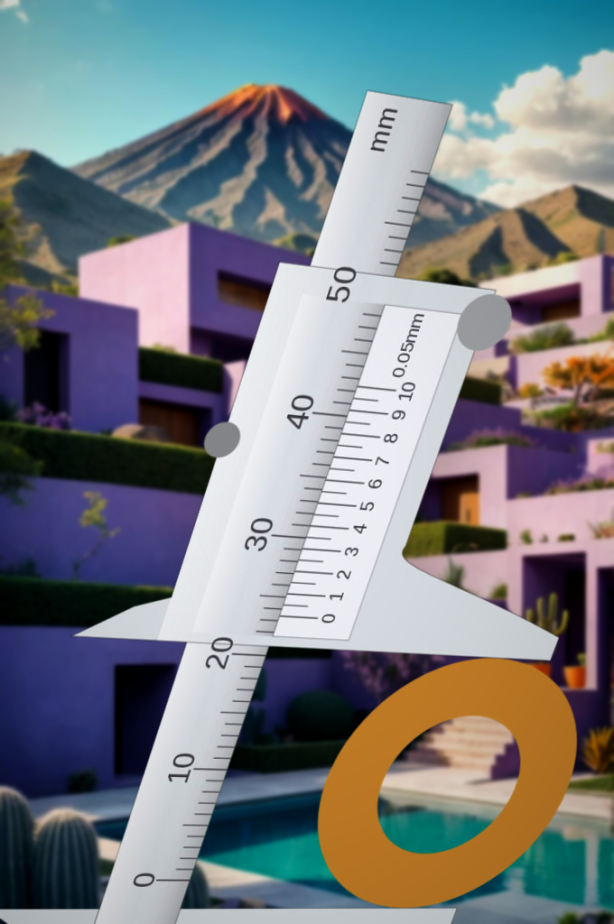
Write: 23.4 mm
